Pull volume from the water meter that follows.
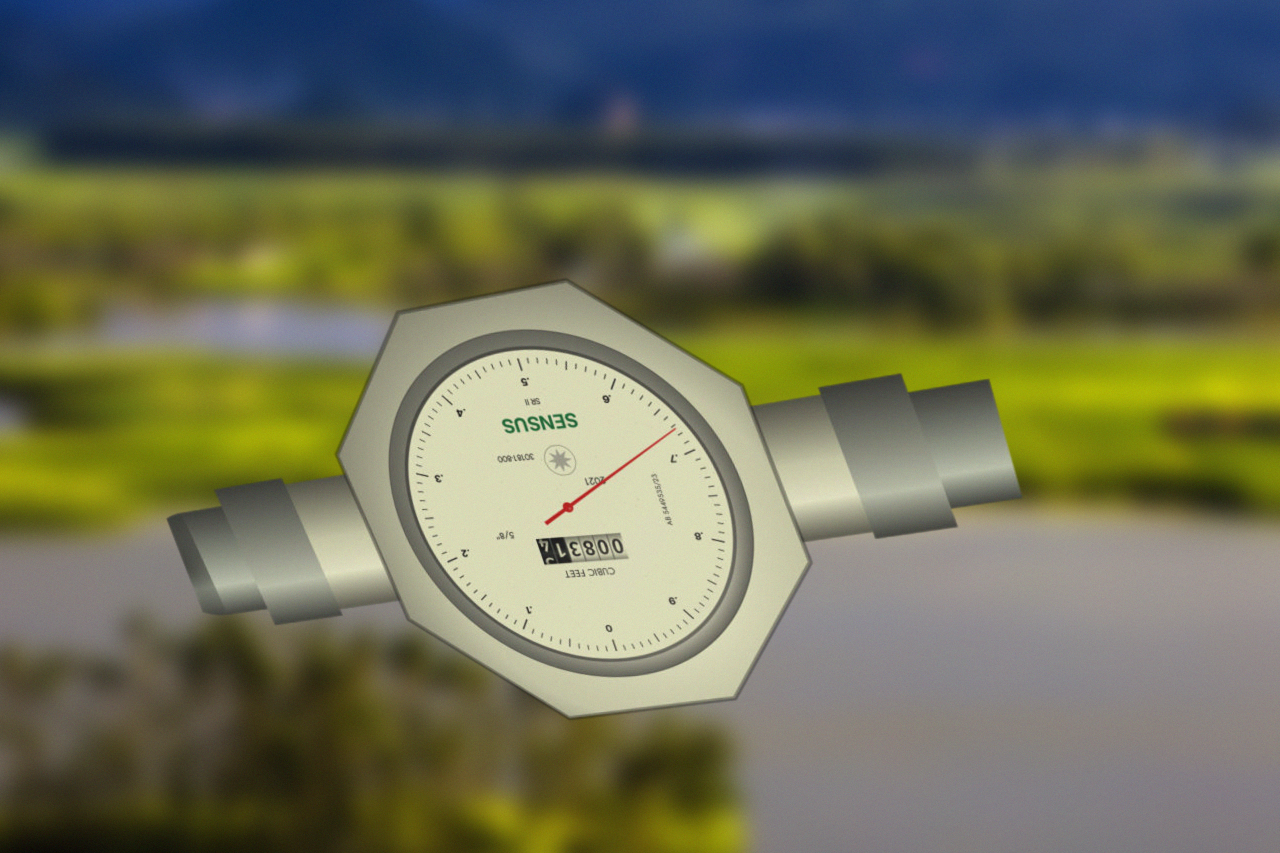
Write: 8313.67 ft³
